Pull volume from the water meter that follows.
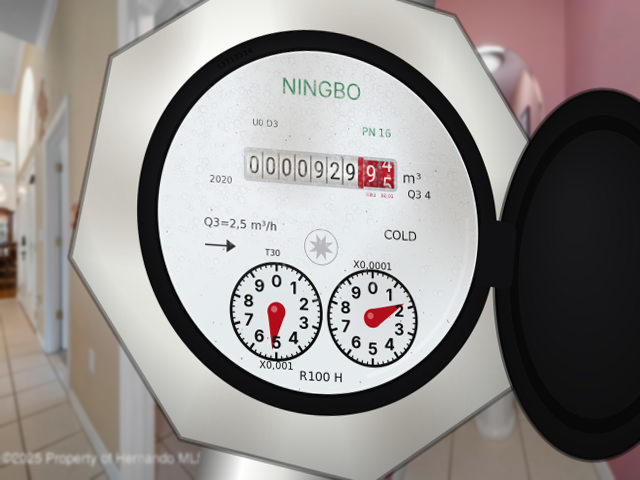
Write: 929.9451 m³
